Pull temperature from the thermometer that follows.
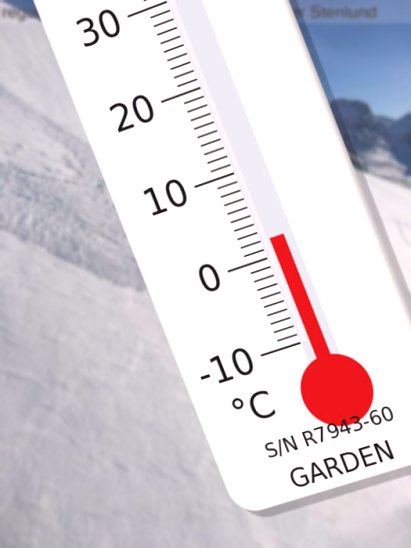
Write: 2 °C
